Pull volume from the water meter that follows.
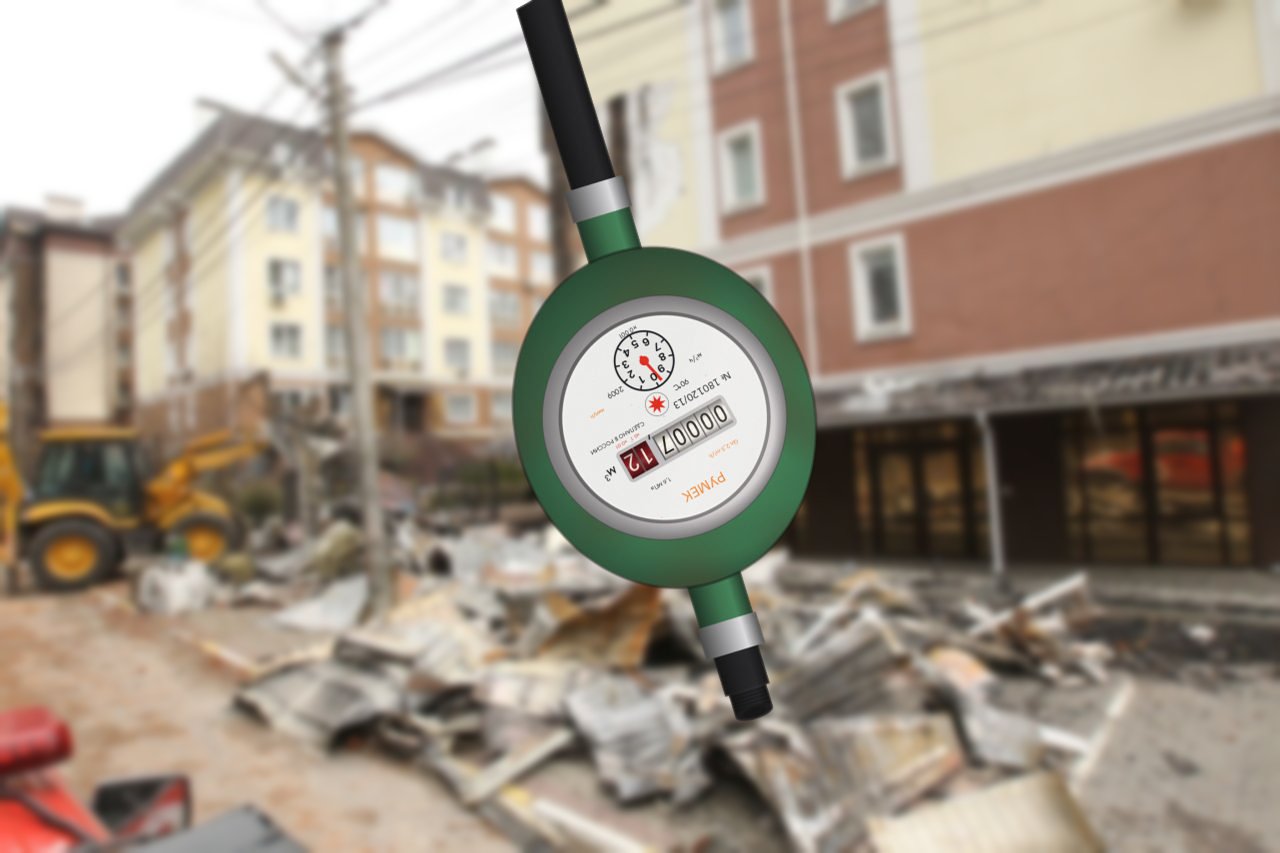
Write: 7.119 m³
